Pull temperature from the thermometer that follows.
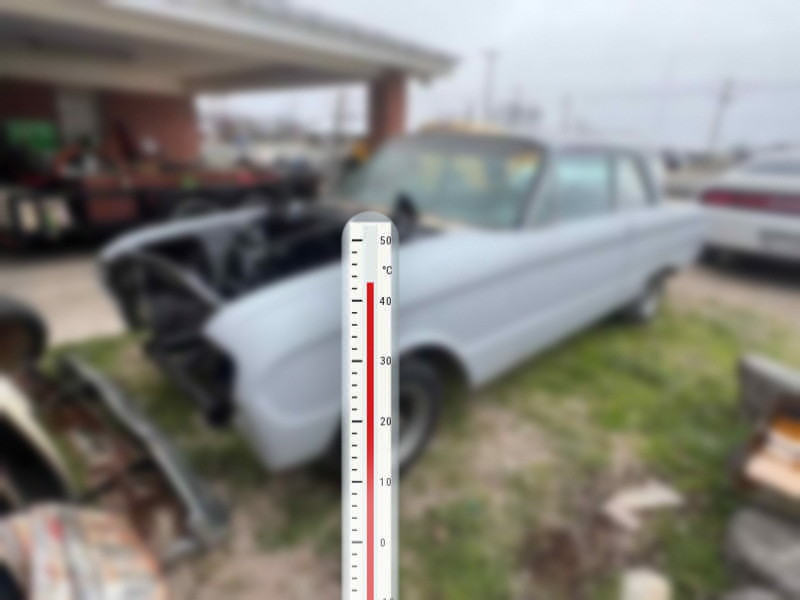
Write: 43 °C
